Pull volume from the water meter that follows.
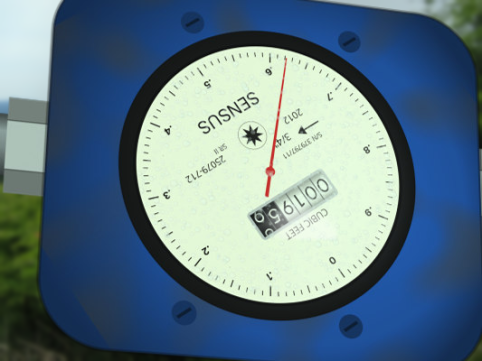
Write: 1958.62 ft³
